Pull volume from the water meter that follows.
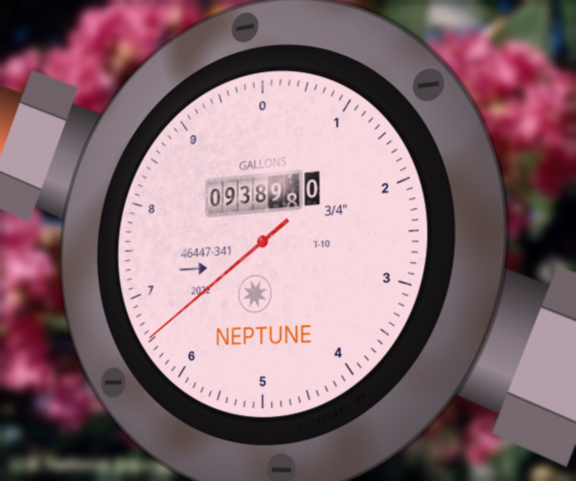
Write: 938976.5 gal
